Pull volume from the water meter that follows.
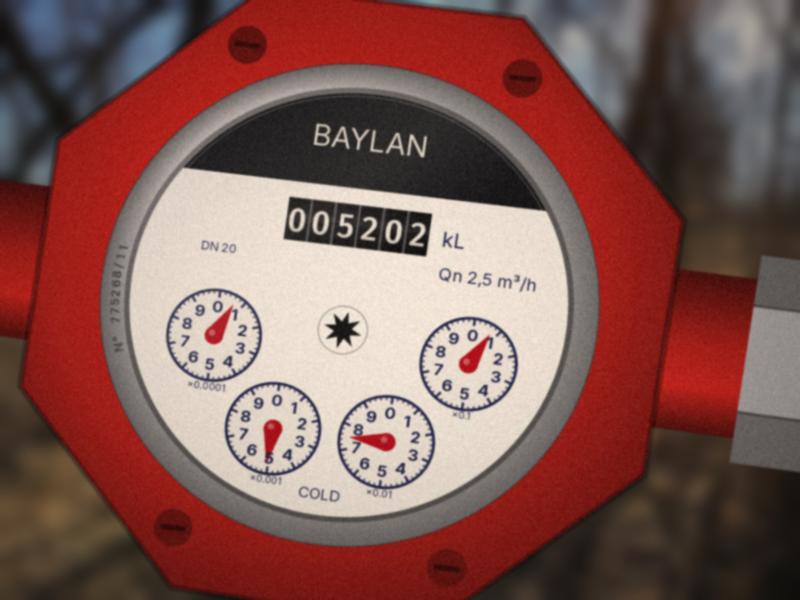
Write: 5202.0750 kL
